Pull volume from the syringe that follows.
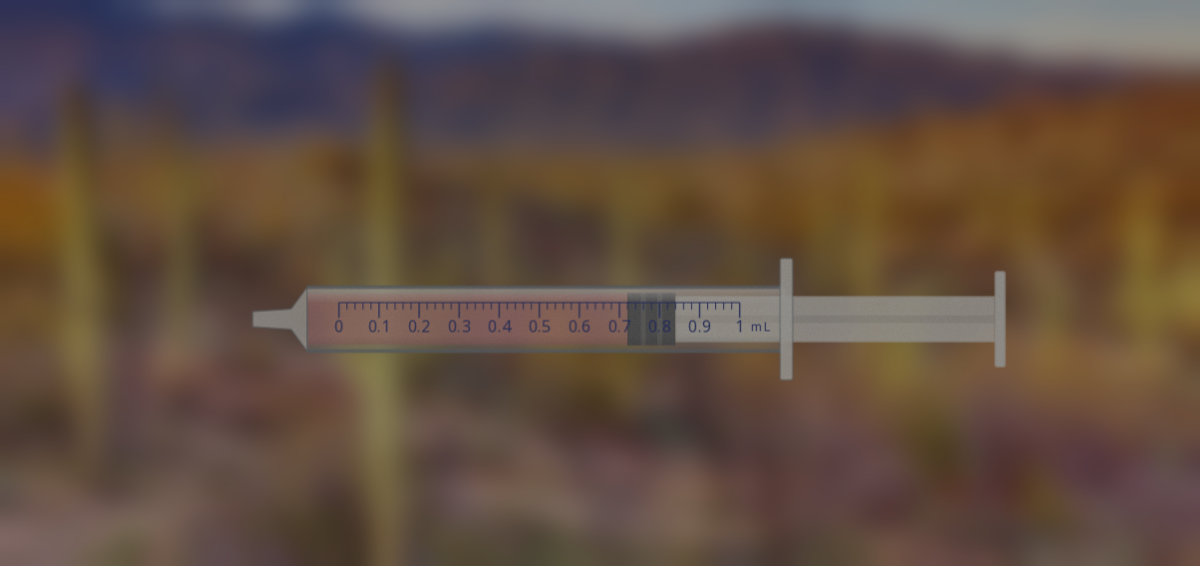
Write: 0.72 mL
